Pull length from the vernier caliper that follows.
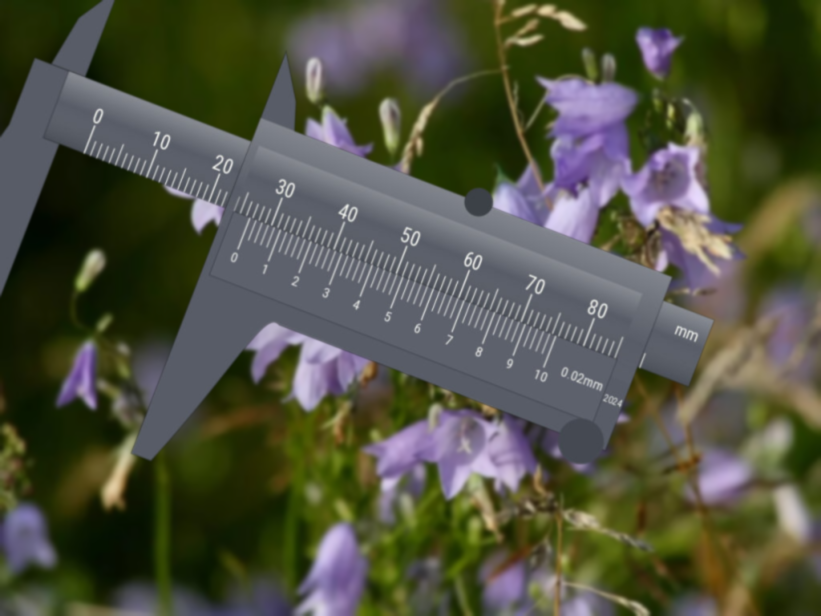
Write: 26.6 mm
